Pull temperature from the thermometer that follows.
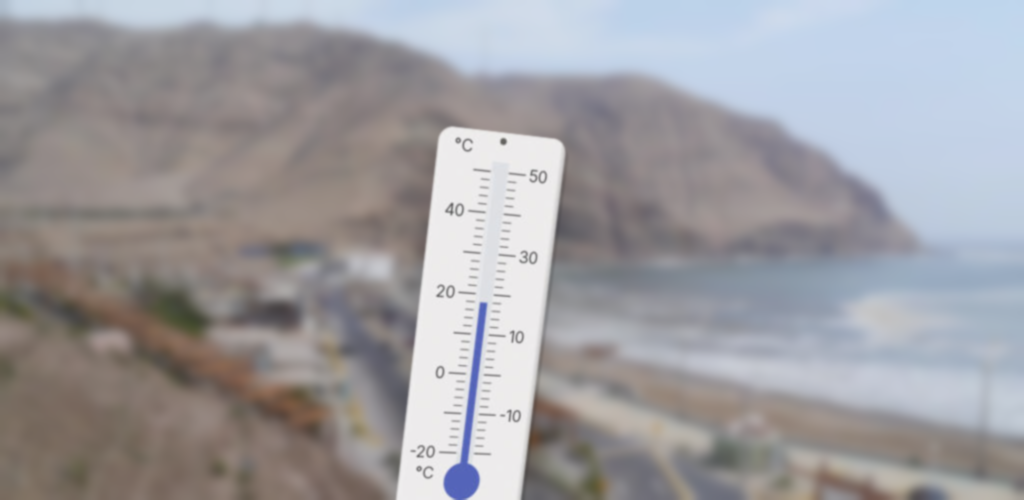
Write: 18 °C
